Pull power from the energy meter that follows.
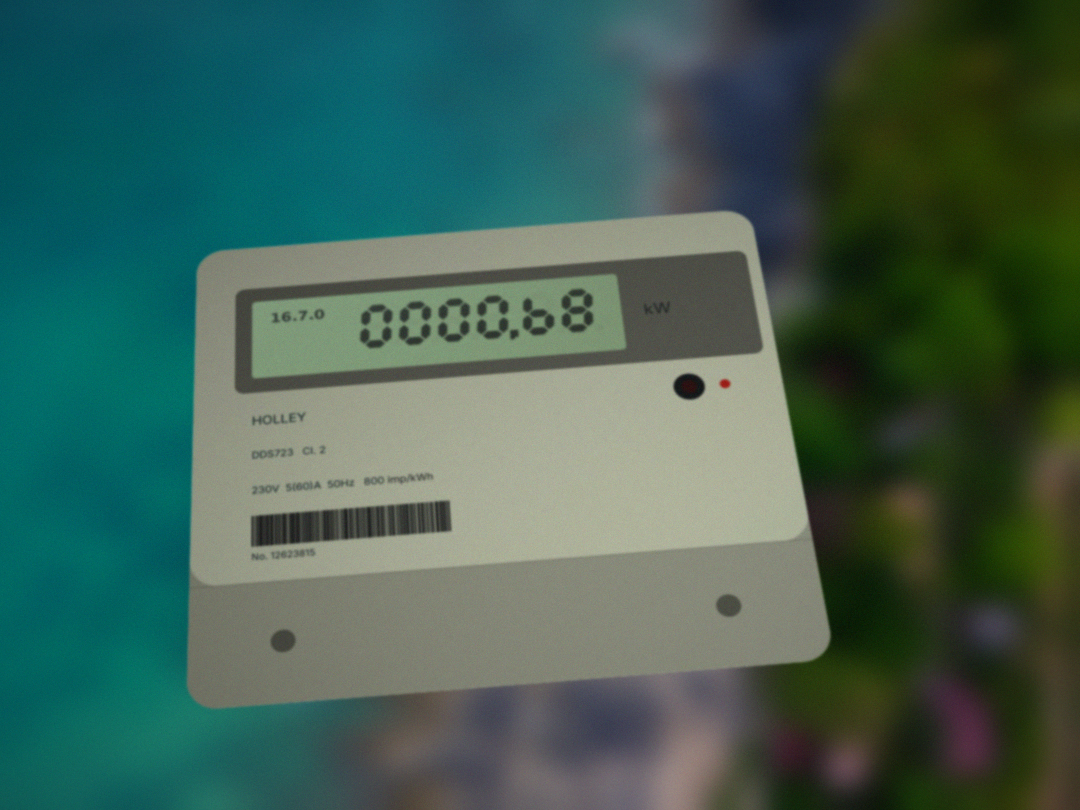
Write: 0.68 kW
